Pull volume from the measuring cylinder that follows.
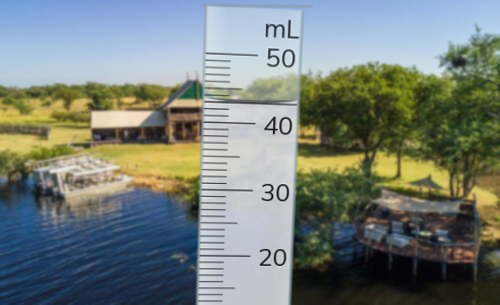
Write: 43 mL
